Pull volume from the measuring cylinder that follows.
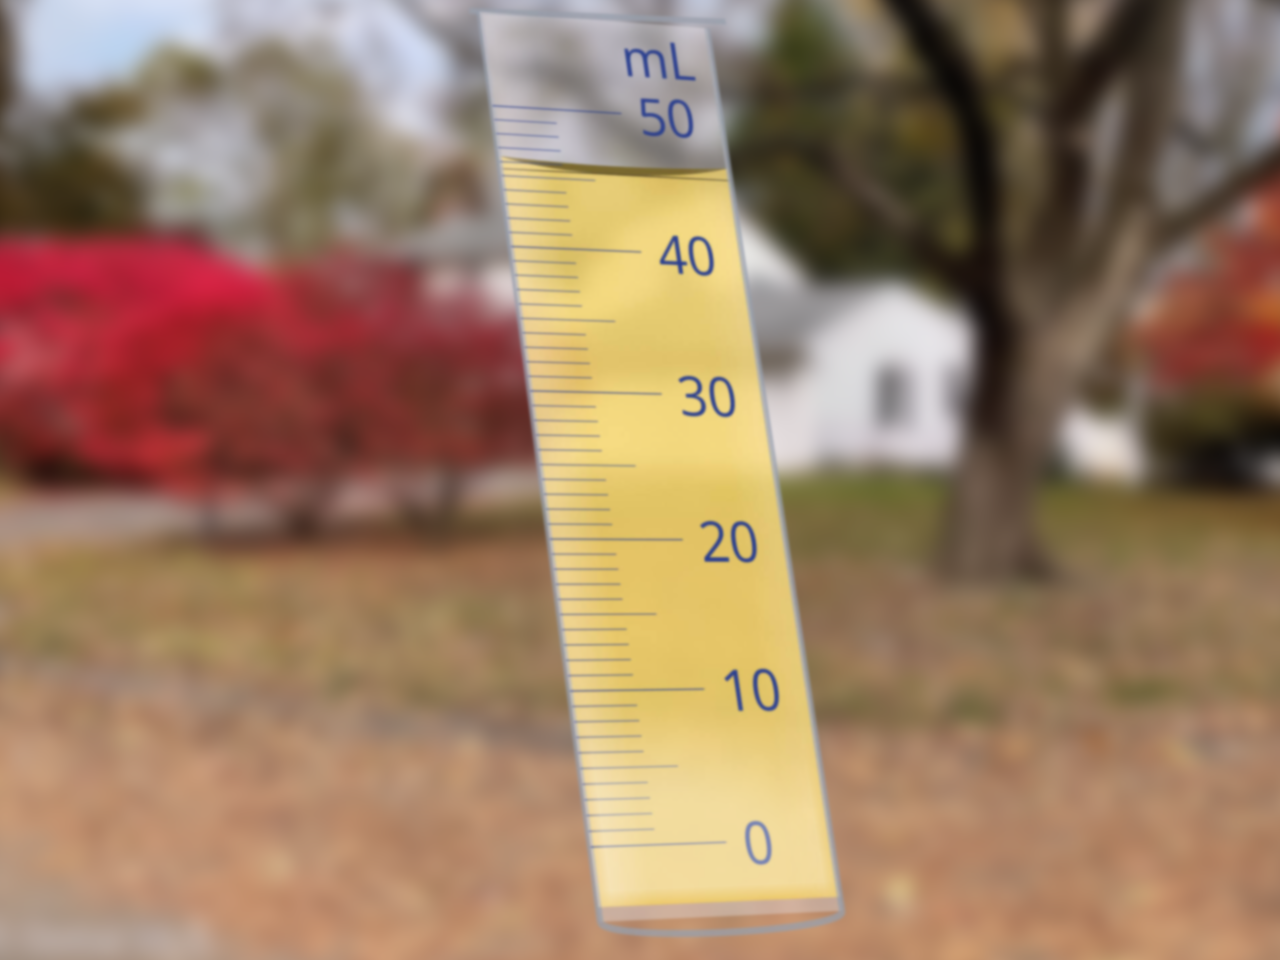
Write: 45.5 mL
